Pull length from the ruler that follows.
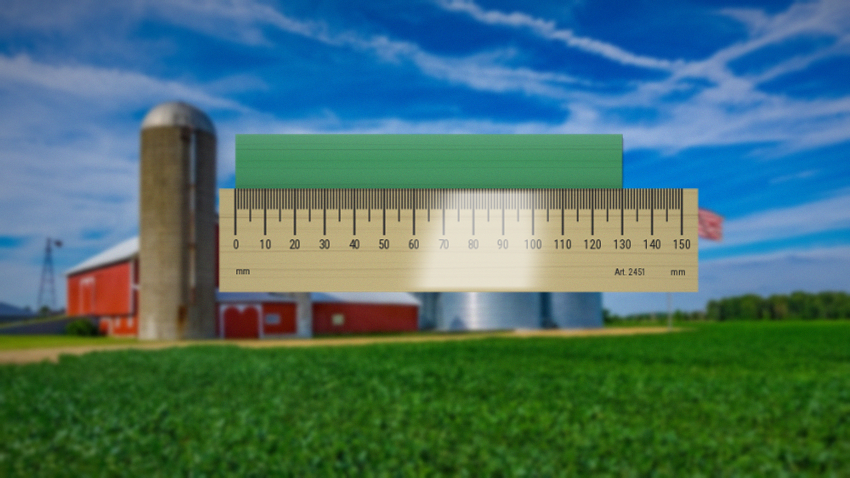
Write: 130 mm
